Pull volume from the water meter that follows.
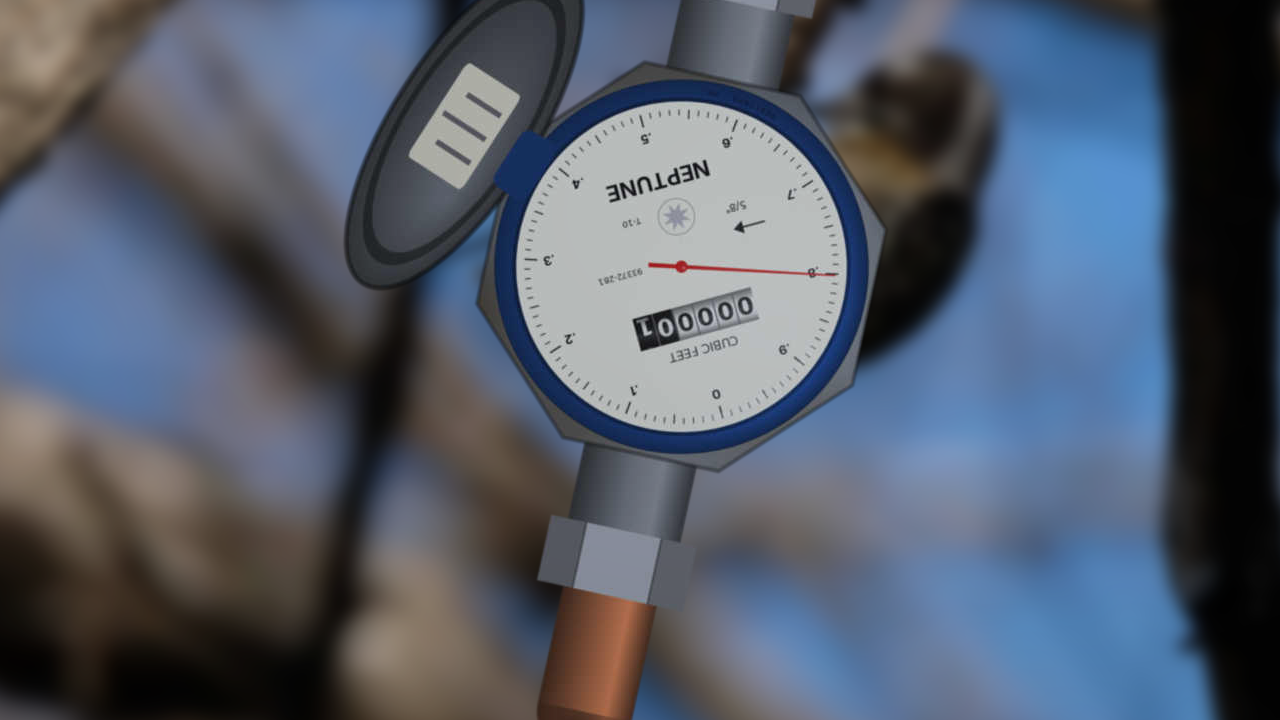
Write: 0.80 ft³
